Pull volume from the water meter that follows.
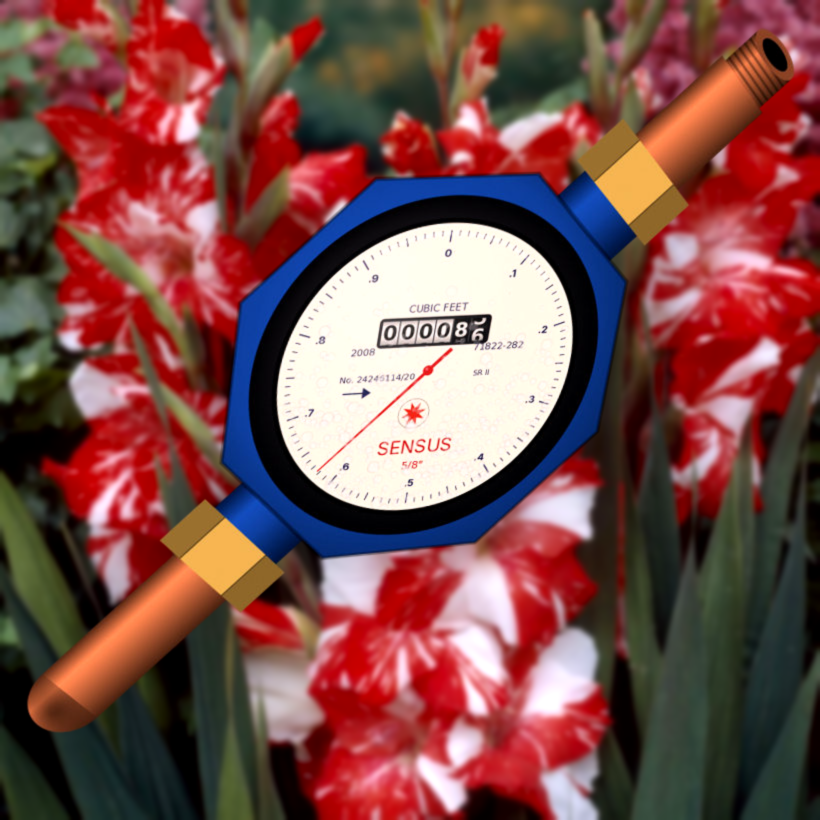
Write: 85.62 ft³
